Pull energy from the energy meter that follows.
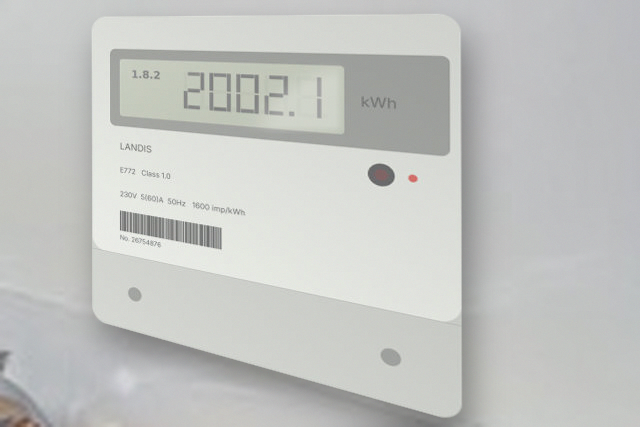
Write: 2002.1 kWh
